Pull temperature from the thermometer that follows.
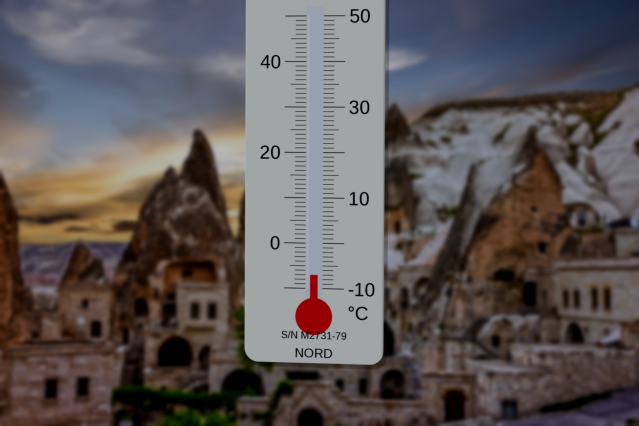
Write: -7 °C
